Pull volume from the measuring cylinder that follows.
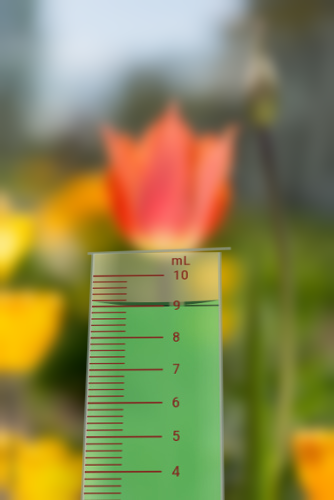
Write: 9 mL
